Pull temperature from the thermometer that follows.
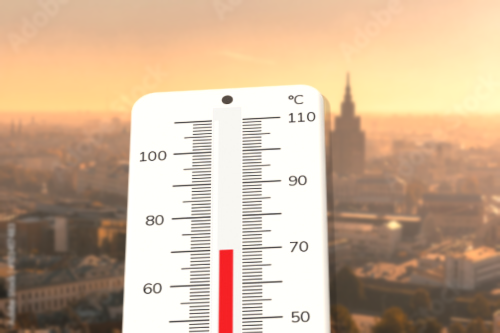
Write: 70 °C
